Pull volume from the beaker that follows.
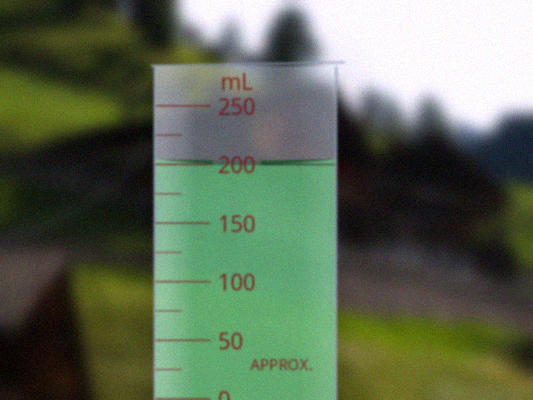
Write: 200 mL
